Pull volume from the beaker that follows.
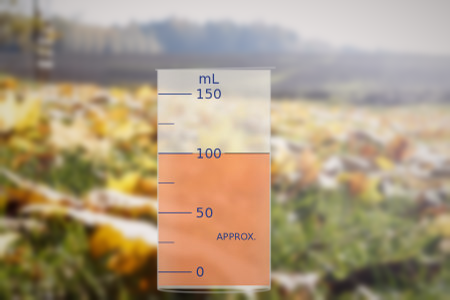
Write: 100 mL
